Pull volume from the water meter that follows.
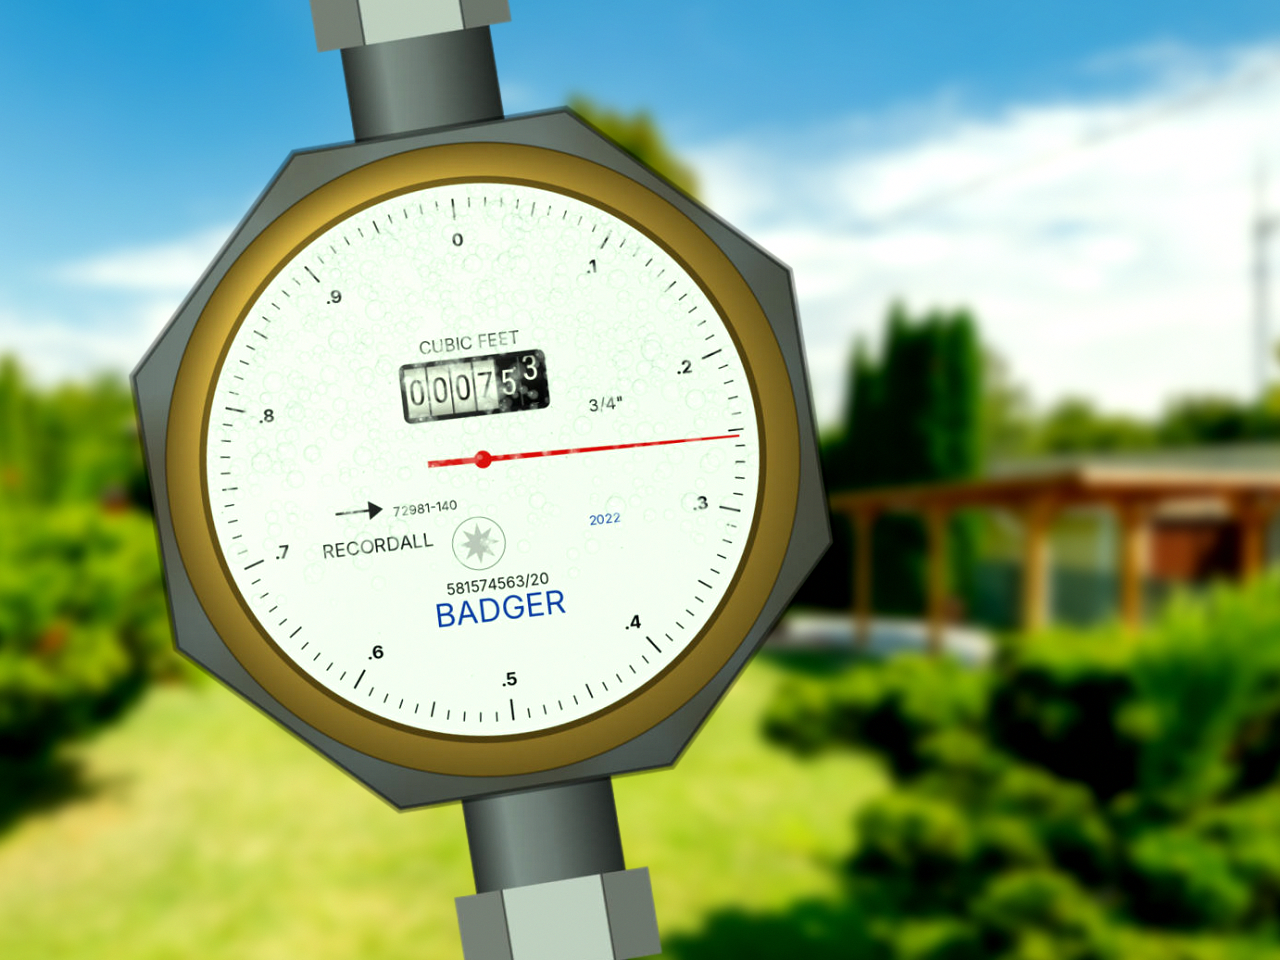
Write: 753.25 ft³
